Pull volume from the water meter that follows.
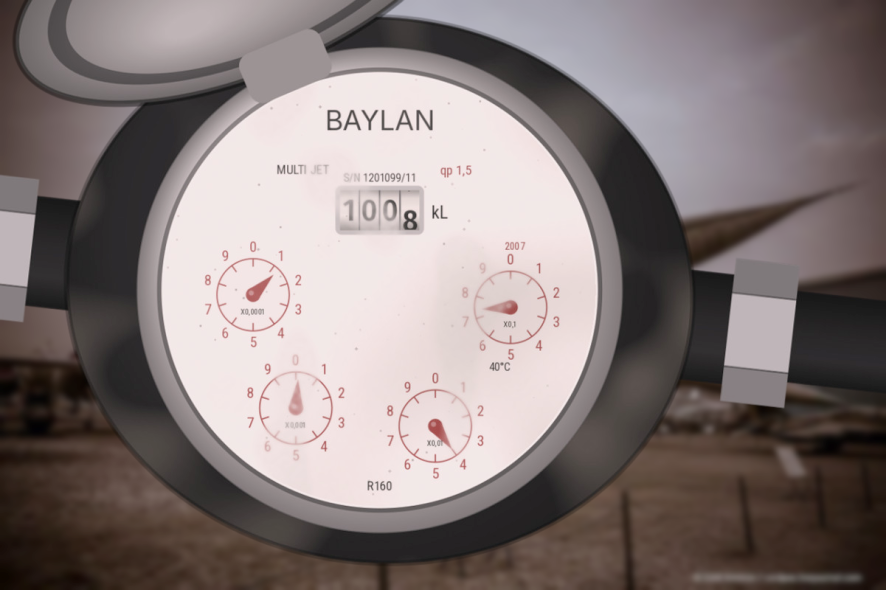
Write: 1007.7401 kL
